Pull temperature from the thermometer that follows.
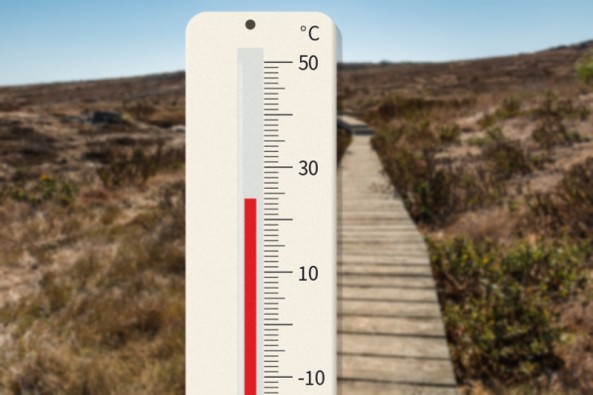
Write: 24 °C
